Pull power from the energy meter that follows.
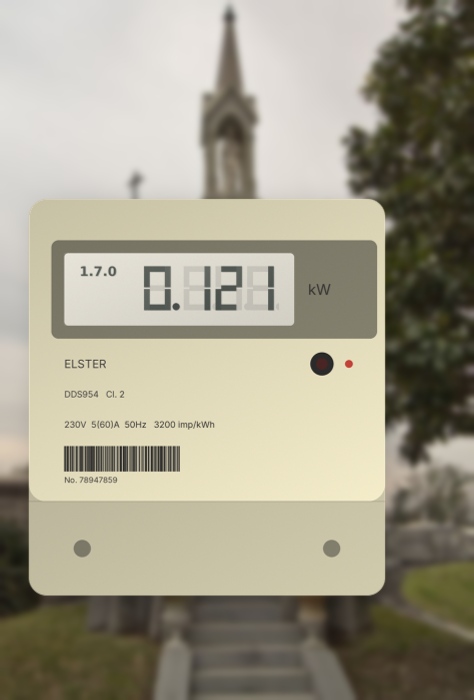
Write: 0.121 kW
